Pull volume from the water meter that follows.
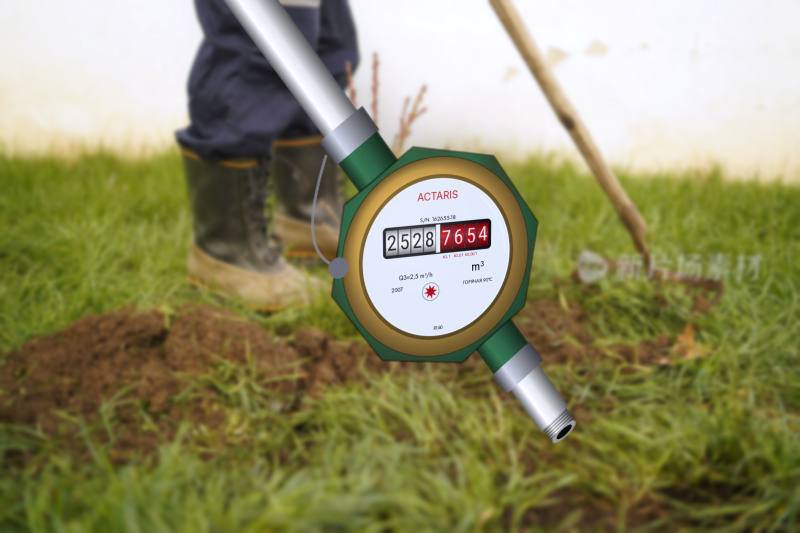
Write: 2528.7654 m³
